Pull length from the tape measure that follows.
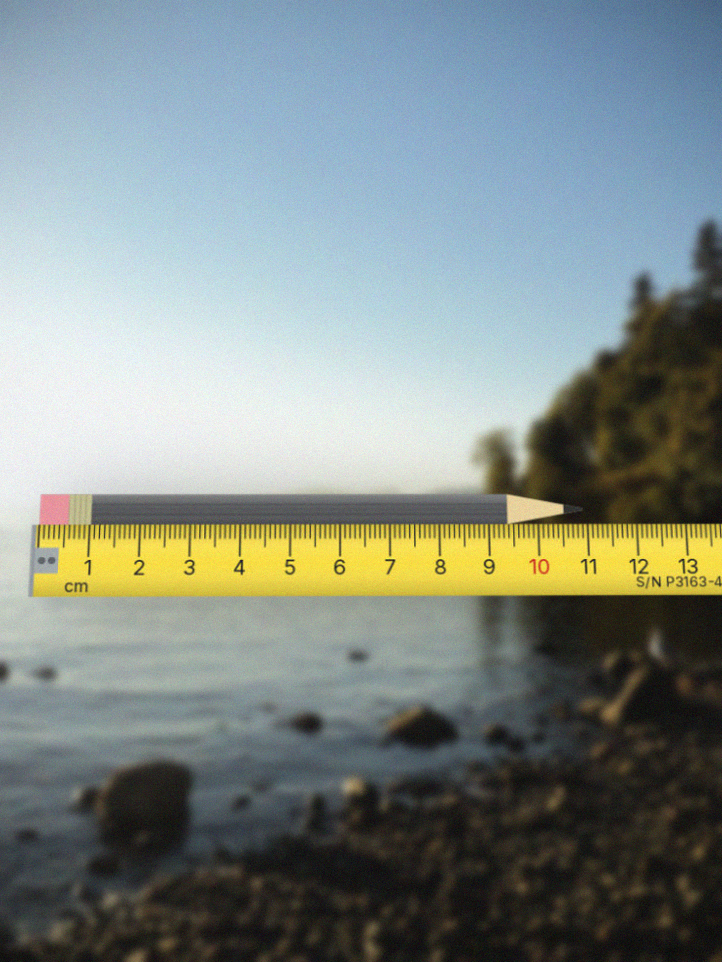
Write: 10.9 cm
